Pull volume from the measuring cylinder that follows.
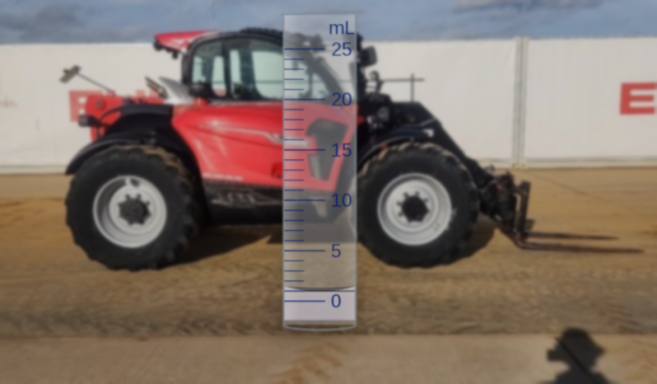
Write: 1 mL
